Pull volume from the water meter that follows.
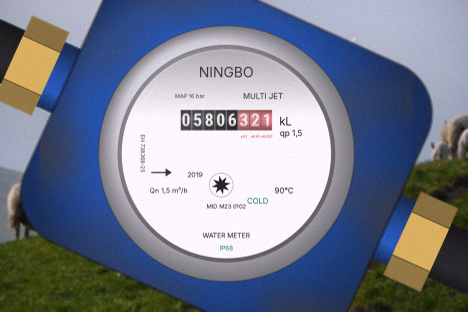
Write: 5806.321 kL
